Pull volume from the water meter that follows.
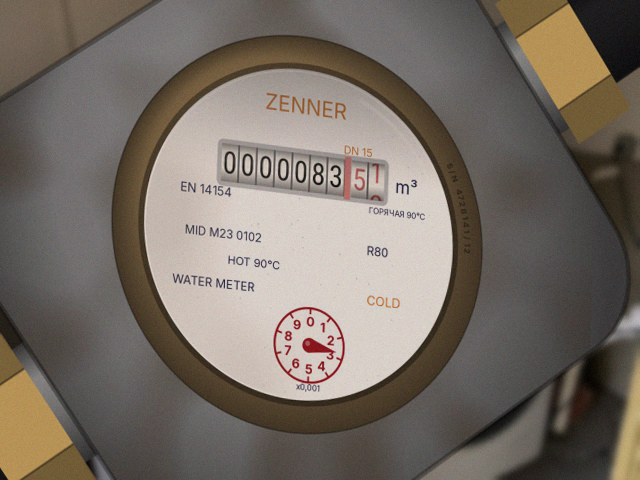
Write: 83.512 m³
